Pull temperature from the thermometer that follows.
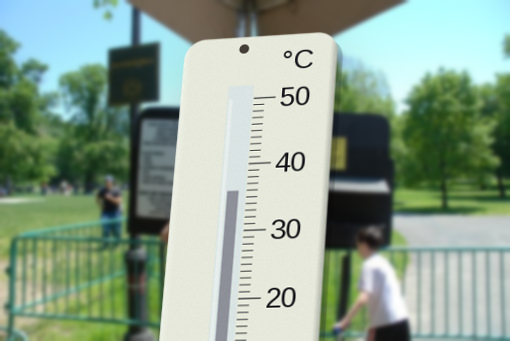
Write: 36 °C
